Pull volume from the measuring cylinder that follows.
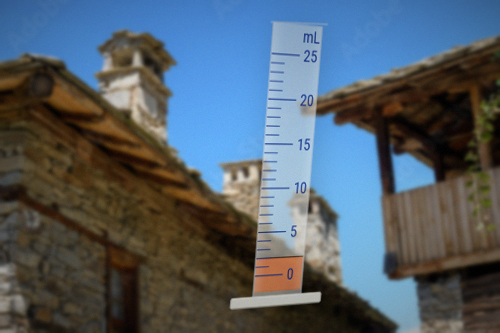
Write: 2 mL
